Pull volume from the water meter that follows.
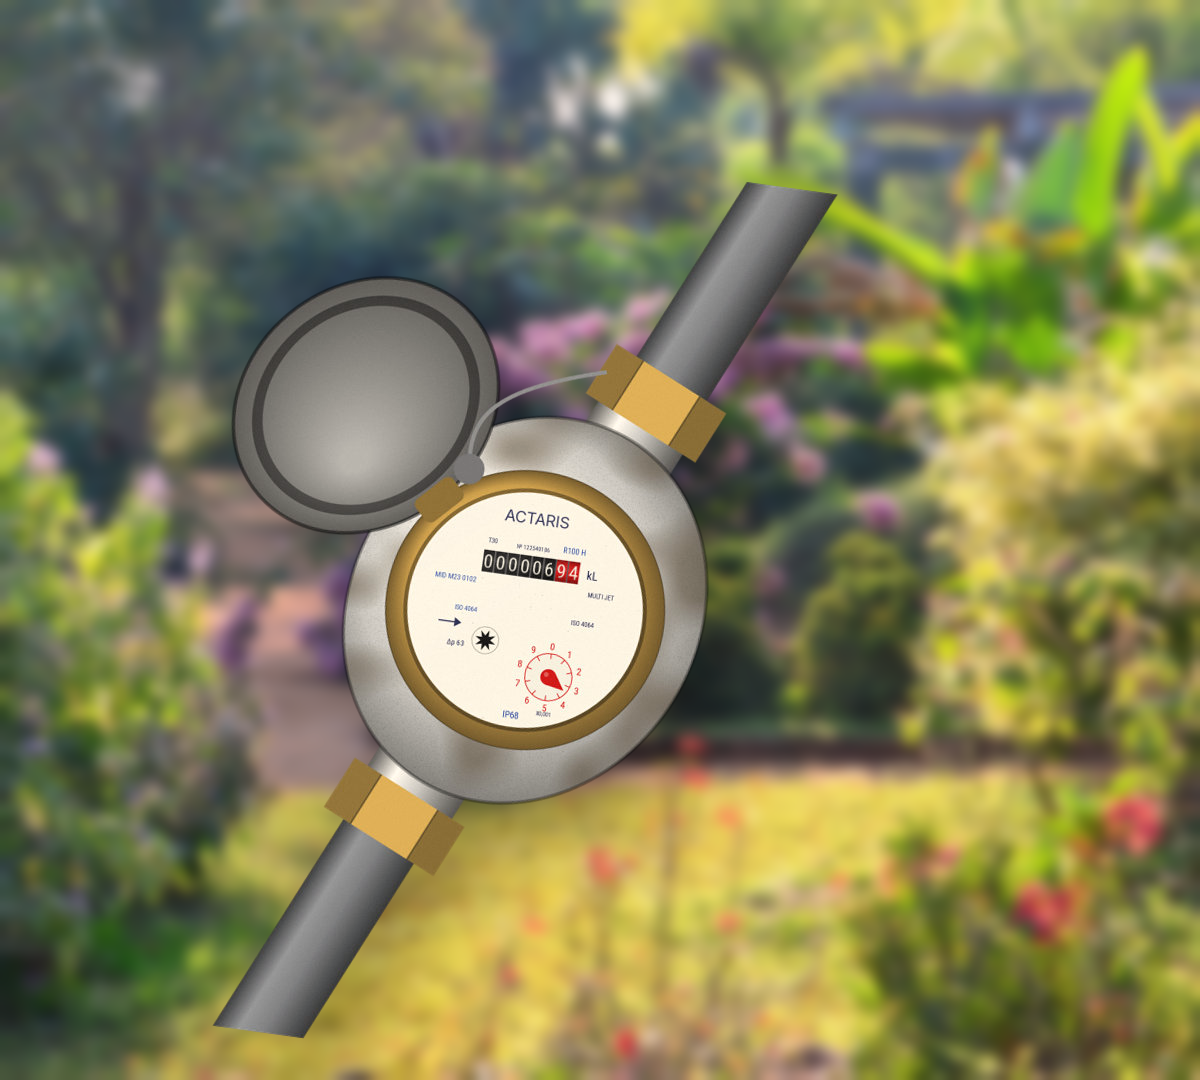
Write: 6.943 kL
